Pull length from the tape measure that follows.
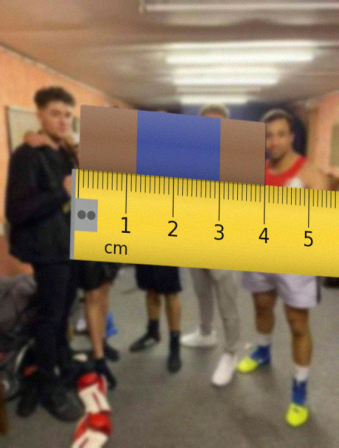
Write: 4 cm
